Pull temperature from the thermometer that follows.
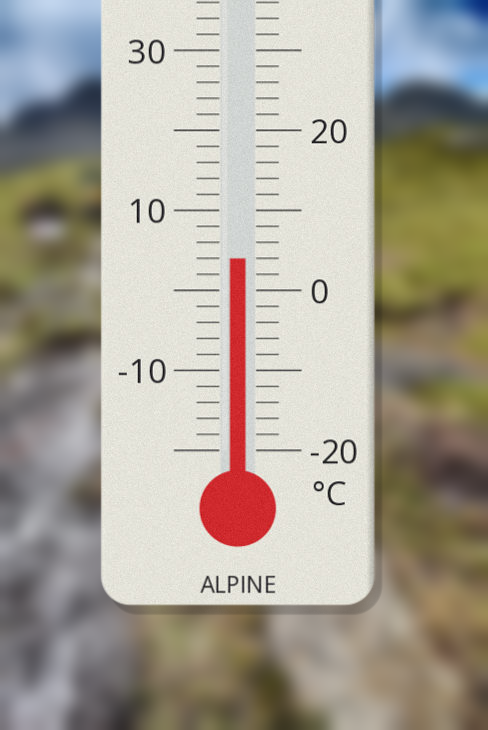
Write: 4 °C
